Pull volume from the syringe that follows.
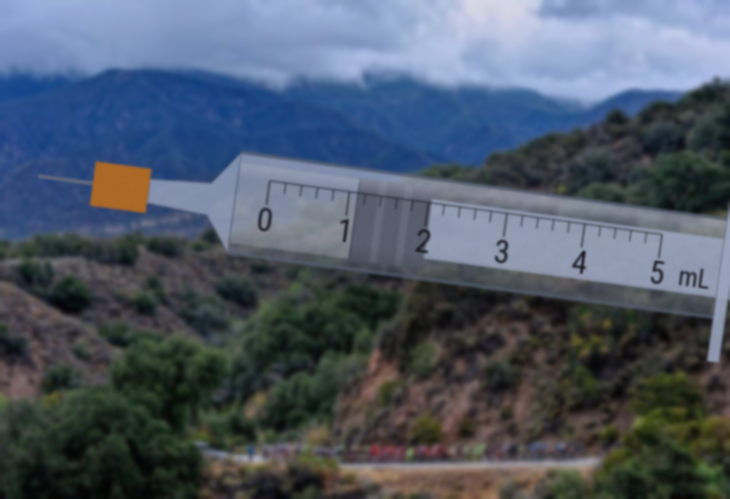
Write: 1.1 mL
